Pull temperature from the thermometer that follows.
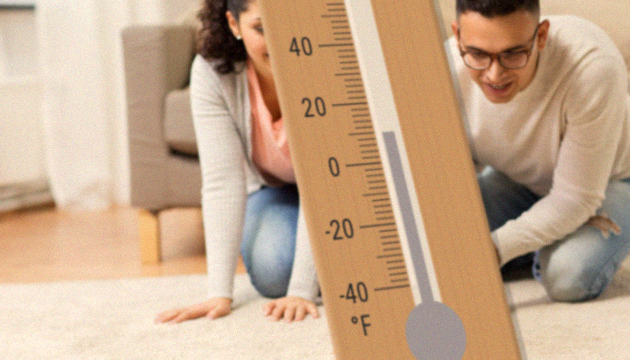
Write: 10 °F
